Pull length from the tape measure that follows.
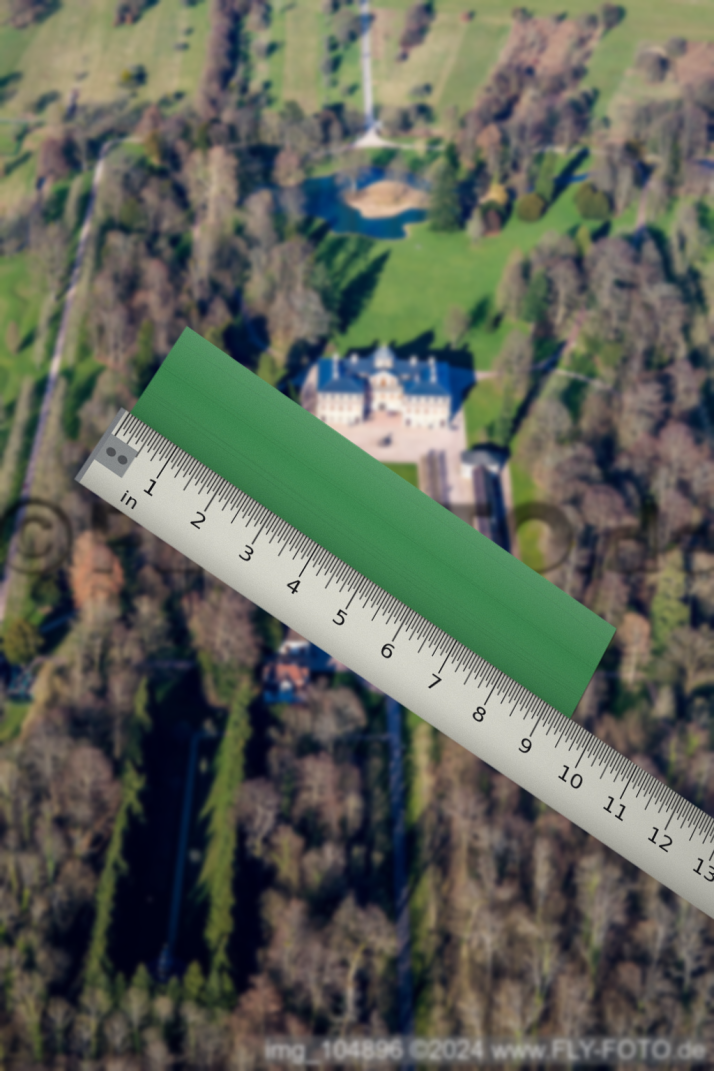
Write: 9.5 in
